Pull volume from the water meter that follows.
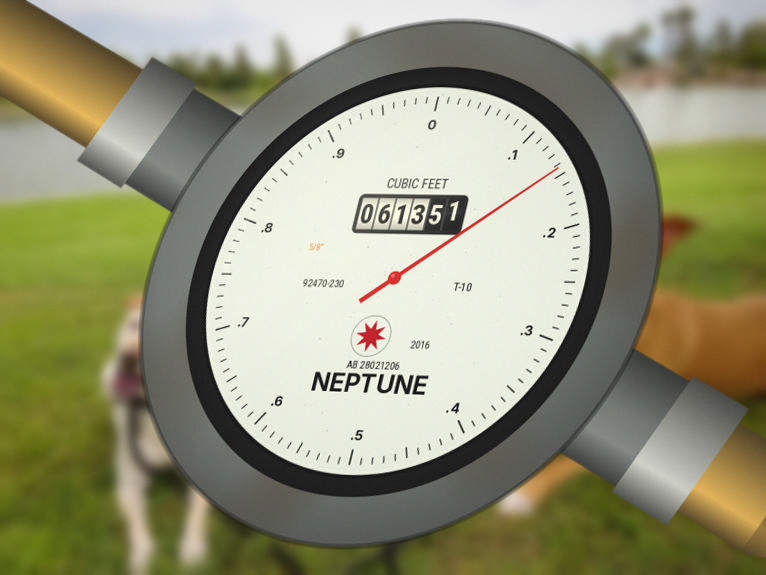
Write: 61351.14 ft³
